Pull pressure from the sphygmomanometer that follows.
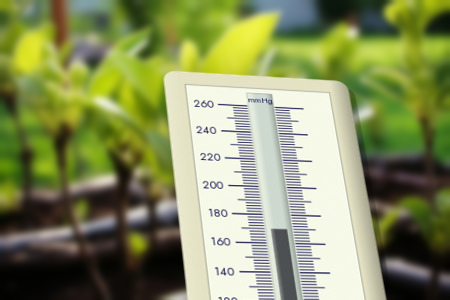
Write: 170 mmHg
